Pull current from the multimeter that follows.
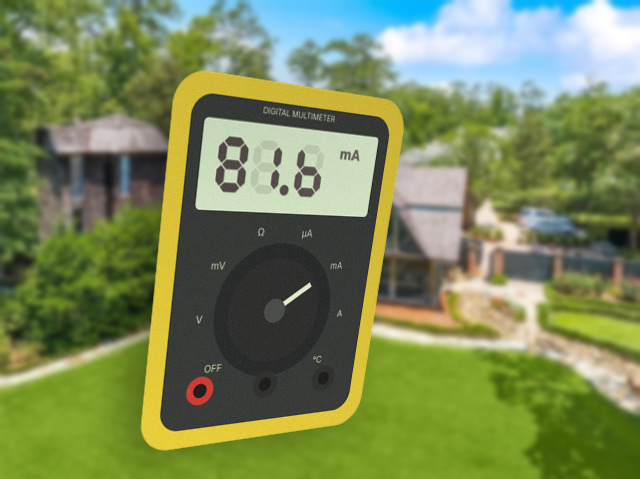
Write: 81.6 mA
